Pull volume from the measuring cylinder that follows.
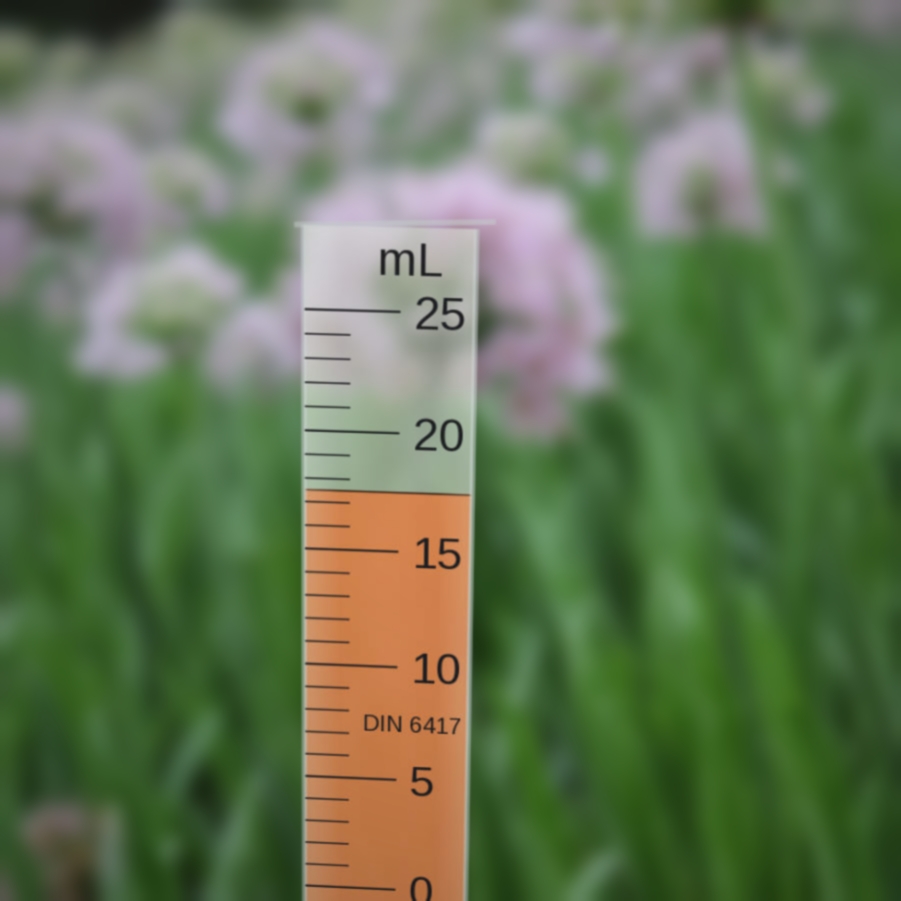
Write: 17.5 mL
